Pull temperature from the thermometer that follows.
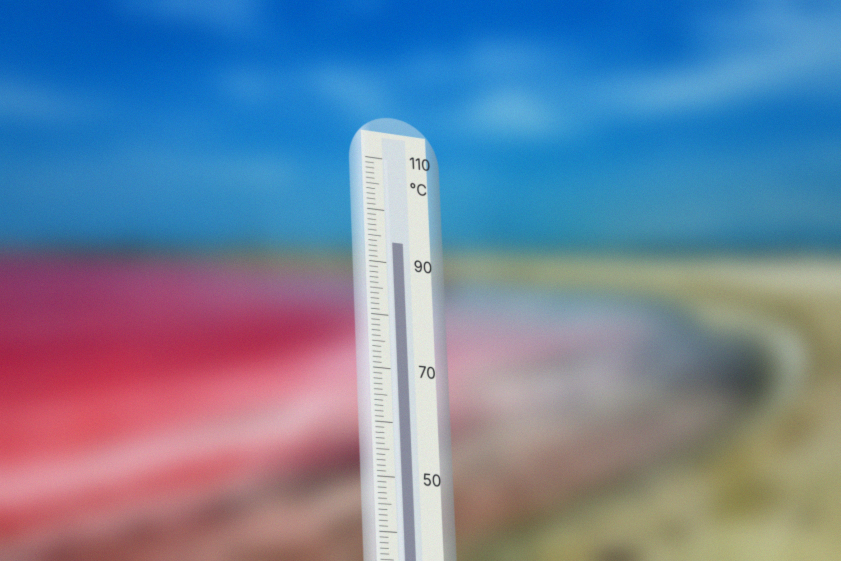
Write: 94 °C
